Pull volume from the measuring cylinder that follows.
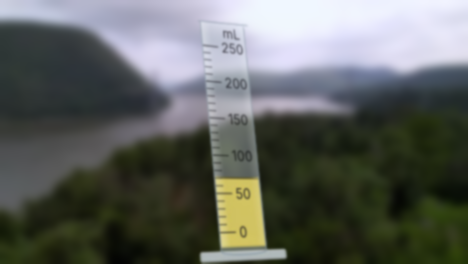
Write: 70 mL
